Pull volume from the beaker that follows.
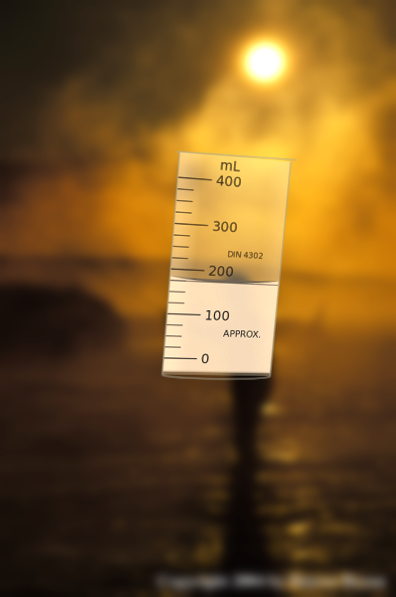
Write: 175 mL
